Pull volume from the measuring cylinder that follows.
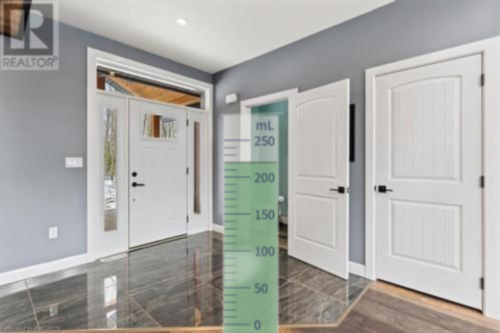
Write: 220 mL
